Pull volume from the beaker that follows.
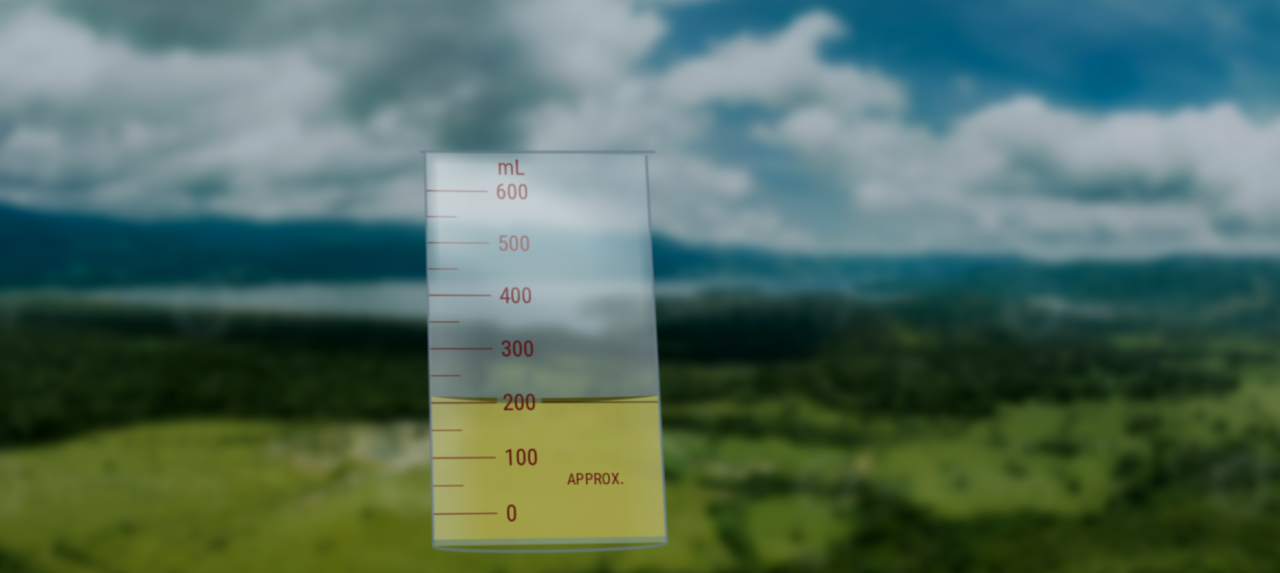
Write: 200 mL
